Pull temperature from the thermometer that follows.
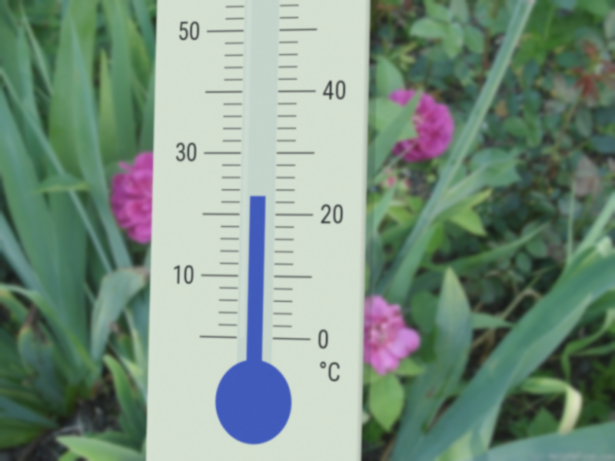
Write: 23 °C
